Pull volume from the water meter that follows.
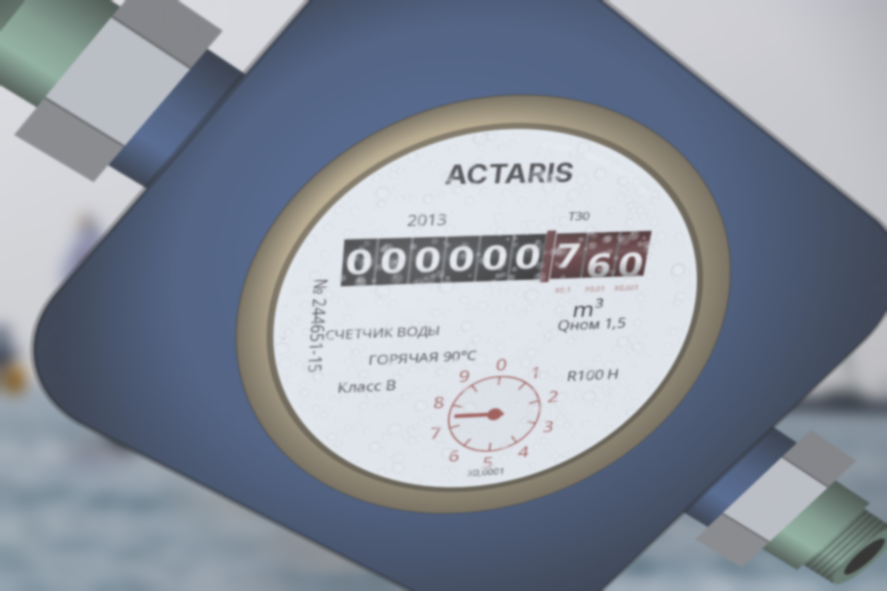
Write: 0.7597 m³
